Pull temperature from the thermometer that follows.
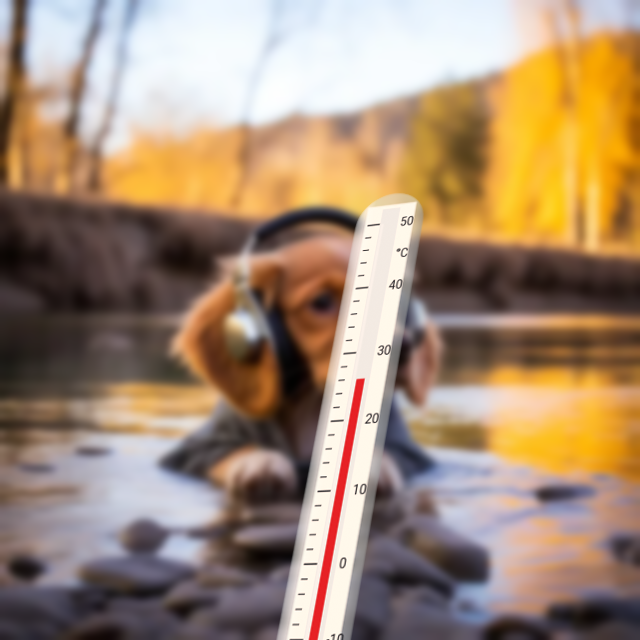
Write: 26 °C
